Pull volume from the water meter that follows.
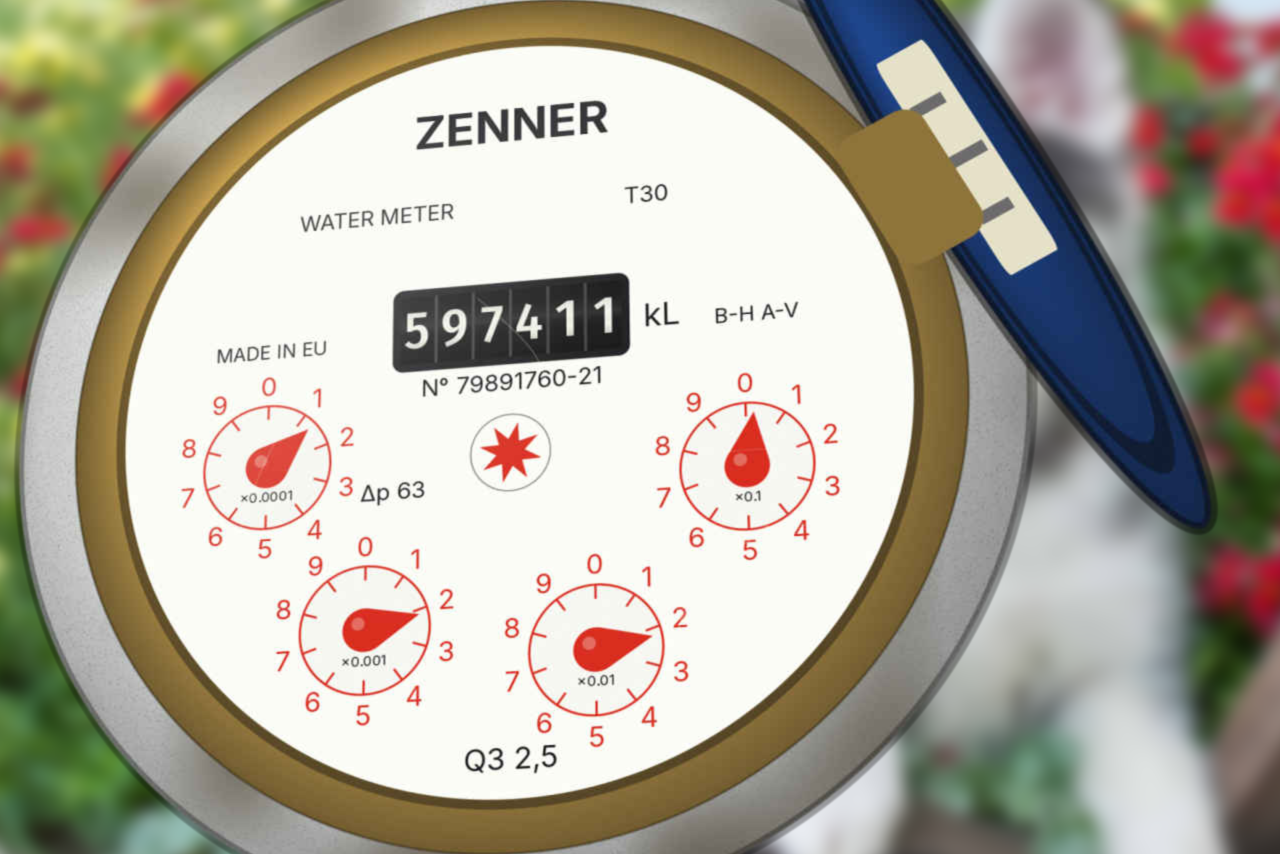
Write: 597411.0221 kL
